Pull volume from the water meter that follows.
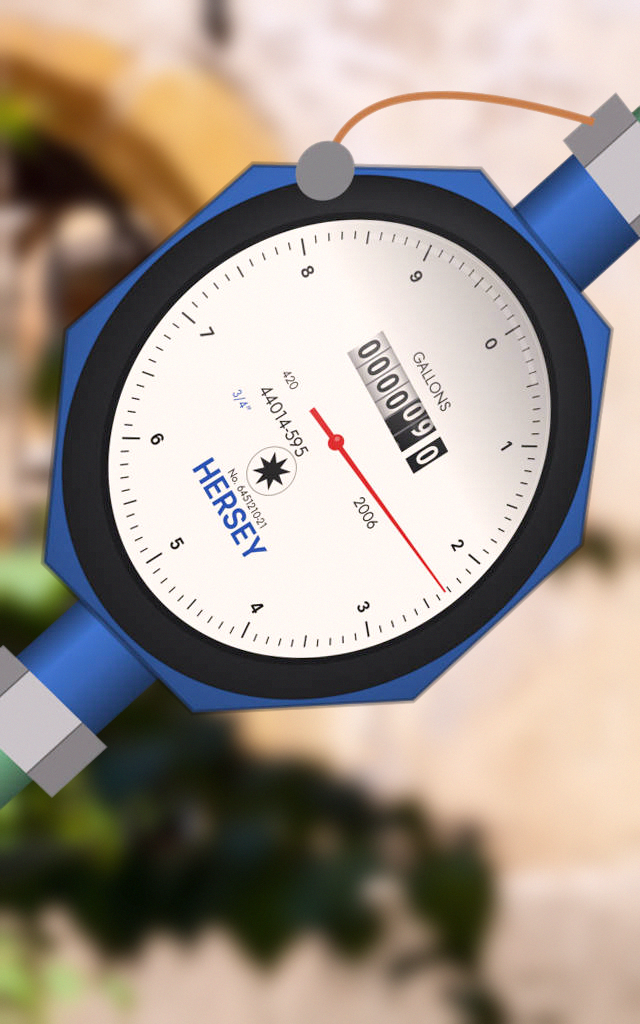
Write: 92.3 gal
